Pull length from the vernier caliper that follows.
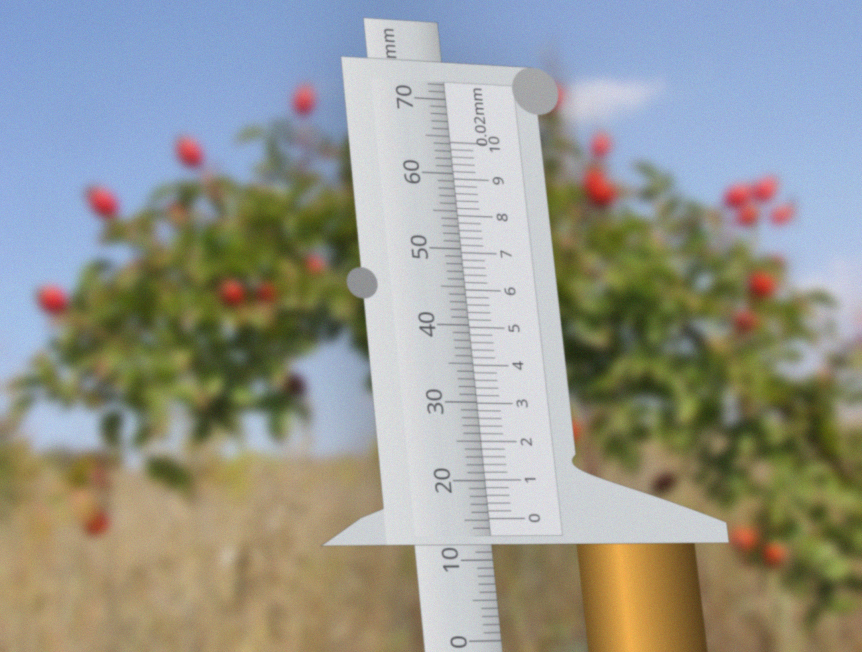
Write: 15.2 mm
